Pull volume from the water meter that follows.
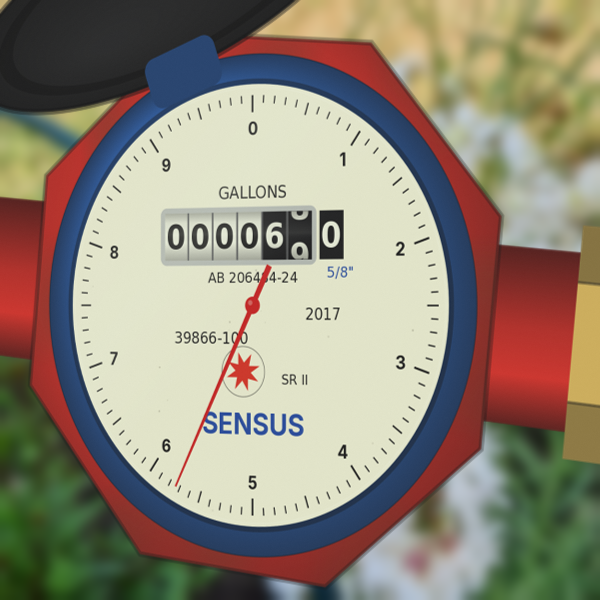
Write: 685.7 gal
